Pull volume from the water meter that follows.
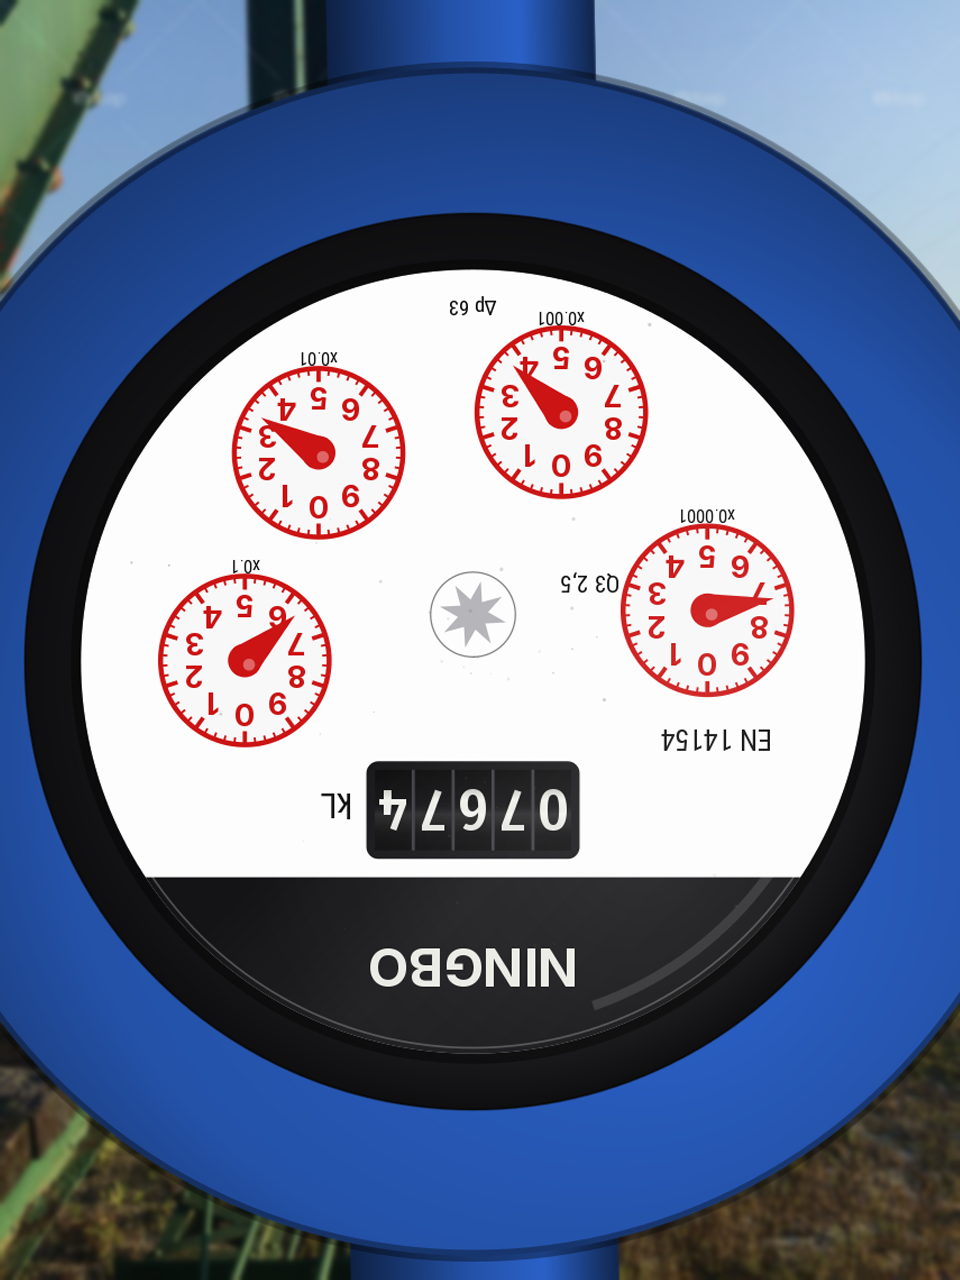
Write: 7674.6337 kL
